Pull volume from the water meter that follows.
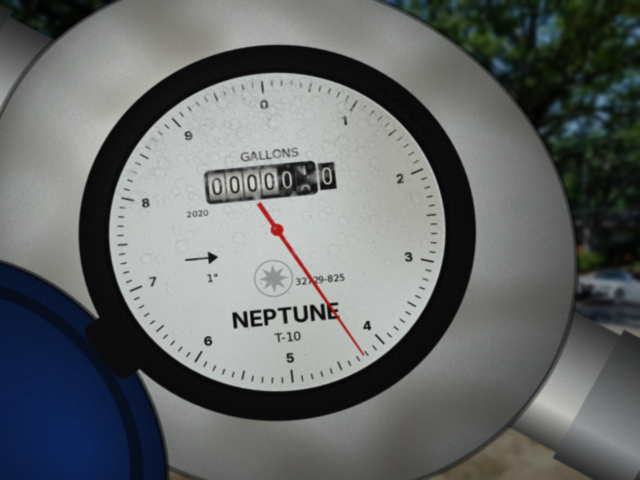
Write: 14.2 gal
